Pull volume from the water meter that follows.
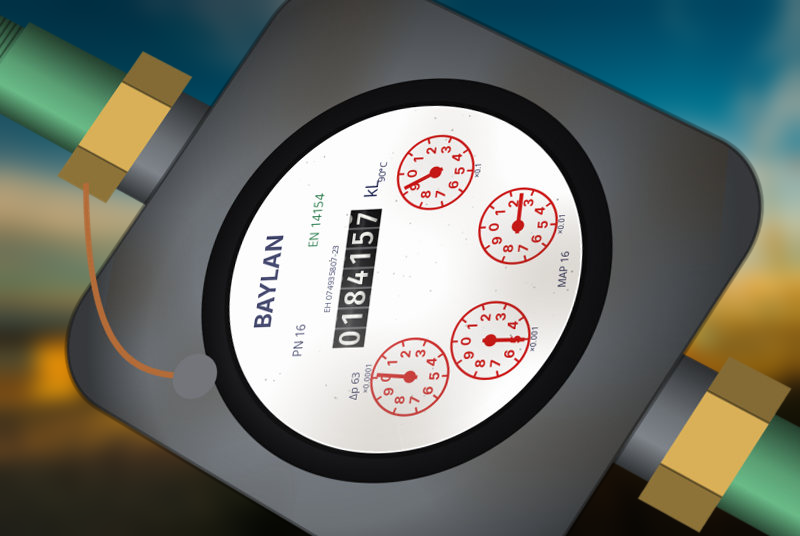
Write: 184156.9250 kL
